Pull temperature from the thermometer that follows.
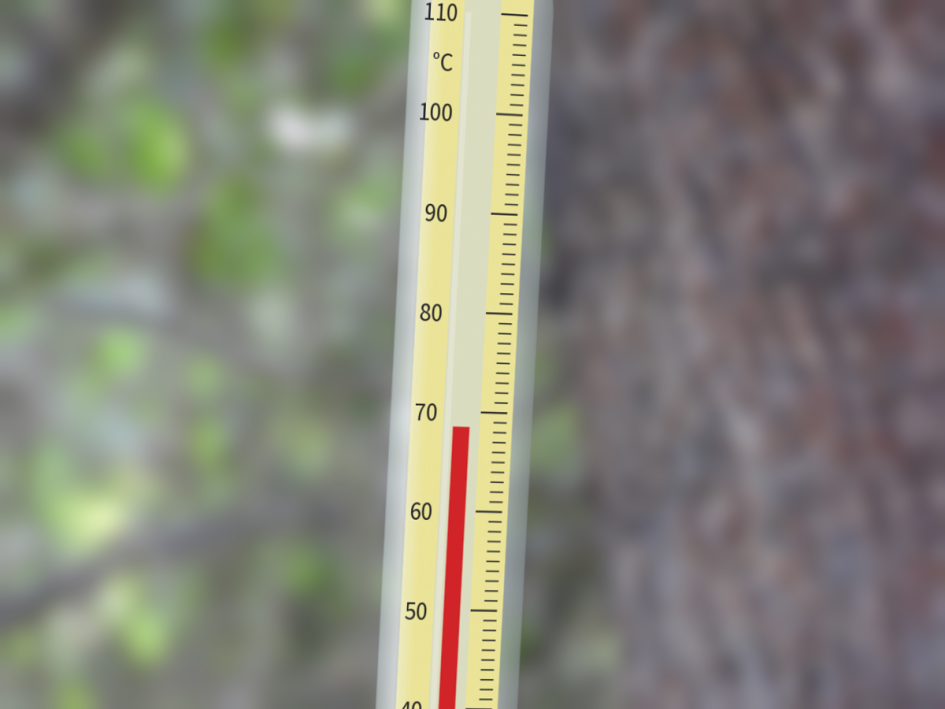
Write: 68.5 °C
